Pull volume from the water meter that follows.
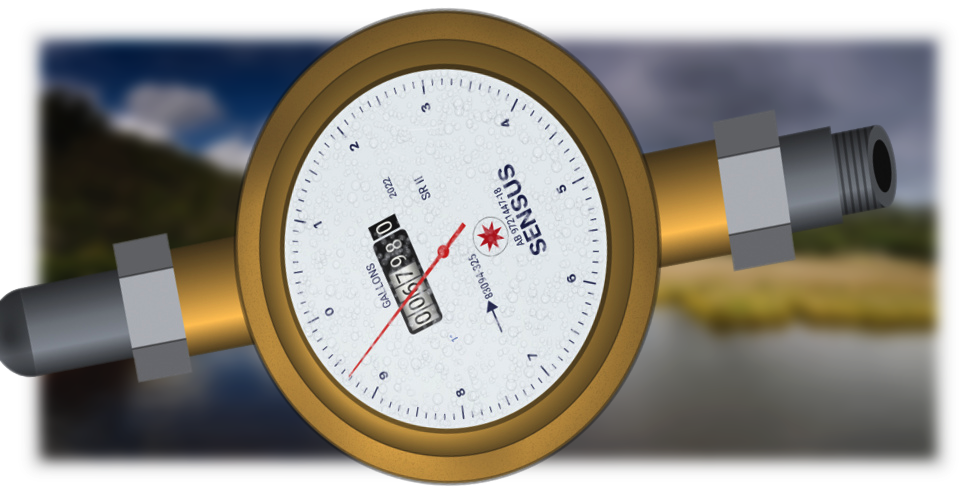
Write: 67979.3 gal
